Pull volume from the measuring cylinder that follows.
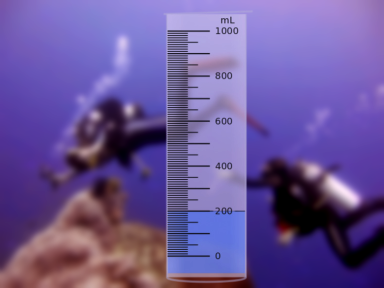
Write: 200 mL
